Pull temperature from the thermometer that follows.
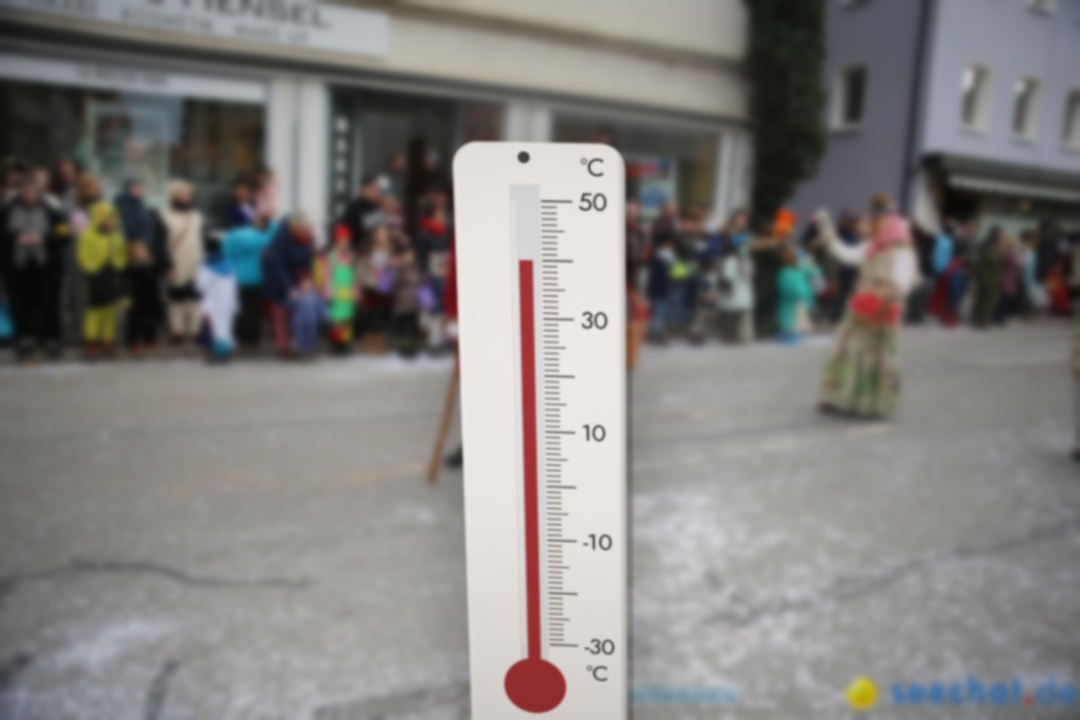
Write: 40 °C
